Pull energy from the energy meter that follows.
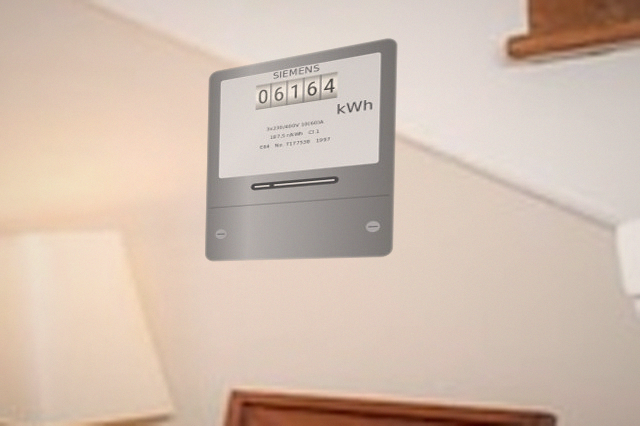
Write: 6164 kWh
